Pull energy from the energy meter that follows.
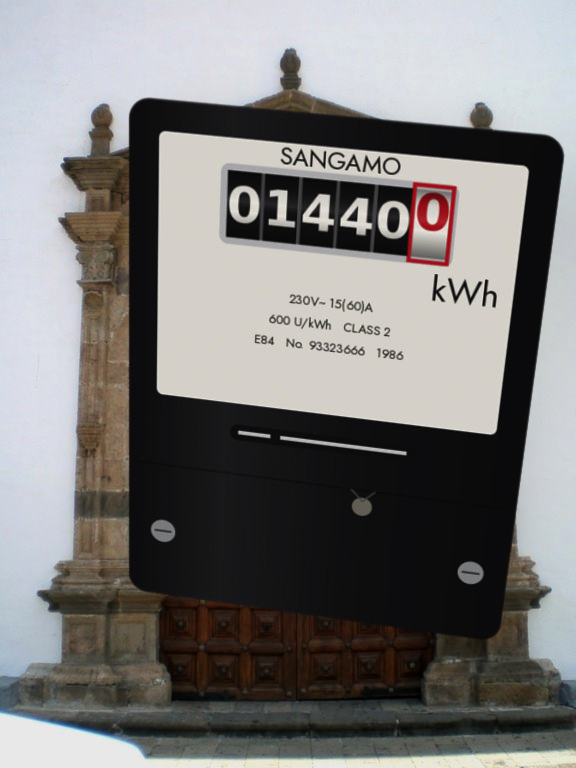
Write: 1440.0 kWh
